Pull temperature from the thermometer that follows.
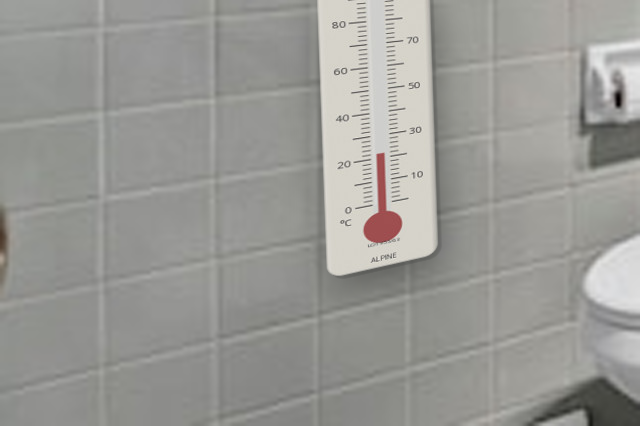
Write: 22 °C
